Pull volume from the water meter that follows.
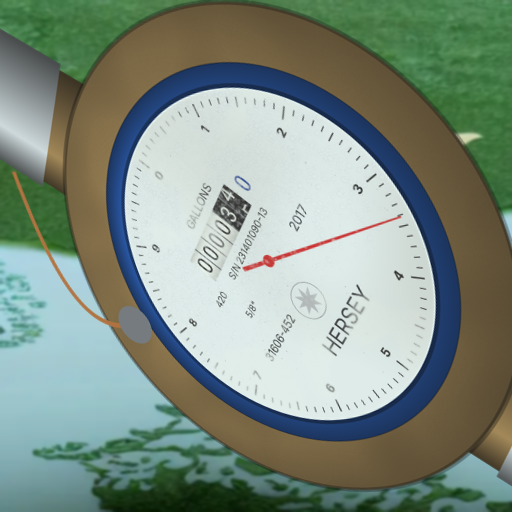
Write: 343.4 gal
